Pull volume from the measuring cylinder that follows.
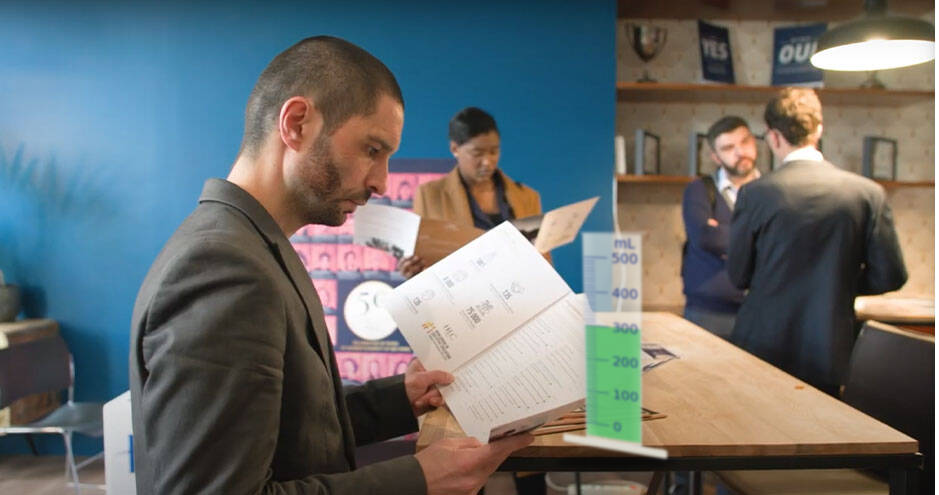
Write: 300 mL
